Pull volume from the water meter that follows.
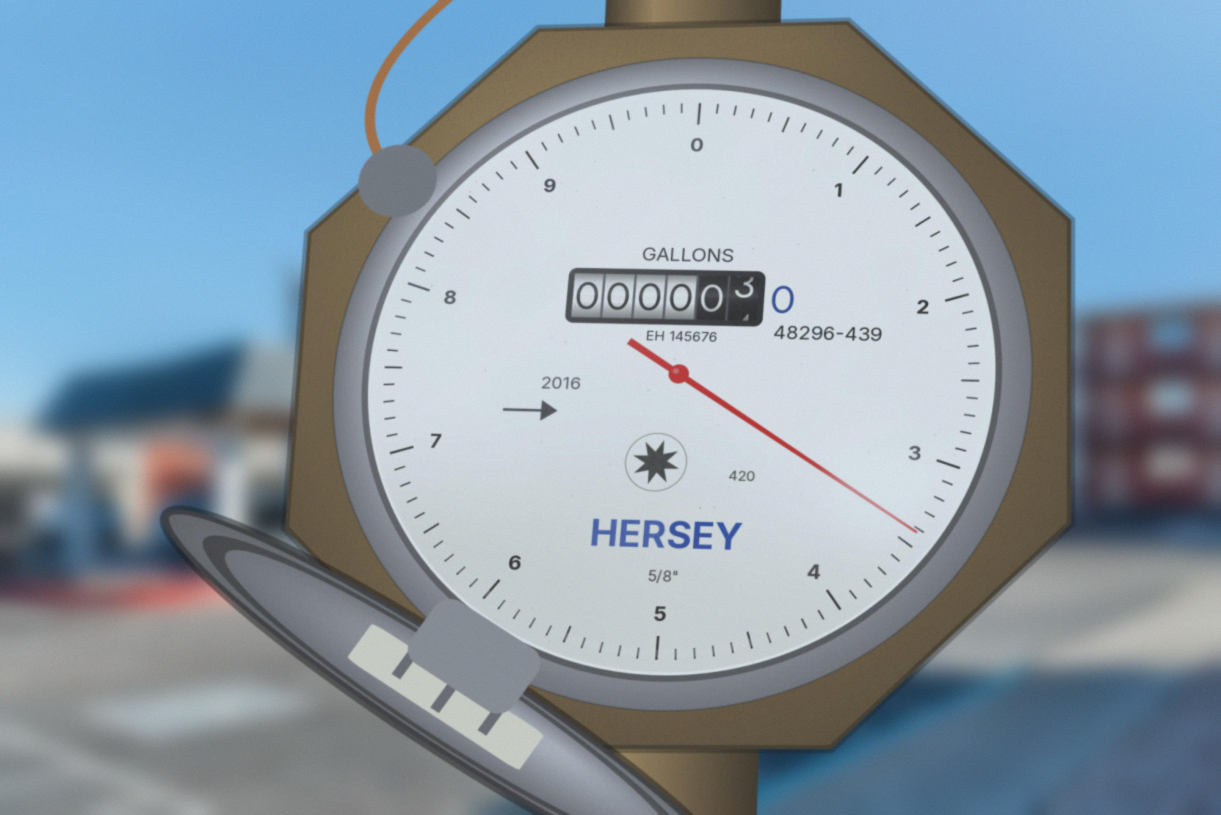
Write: 33.4 gal
